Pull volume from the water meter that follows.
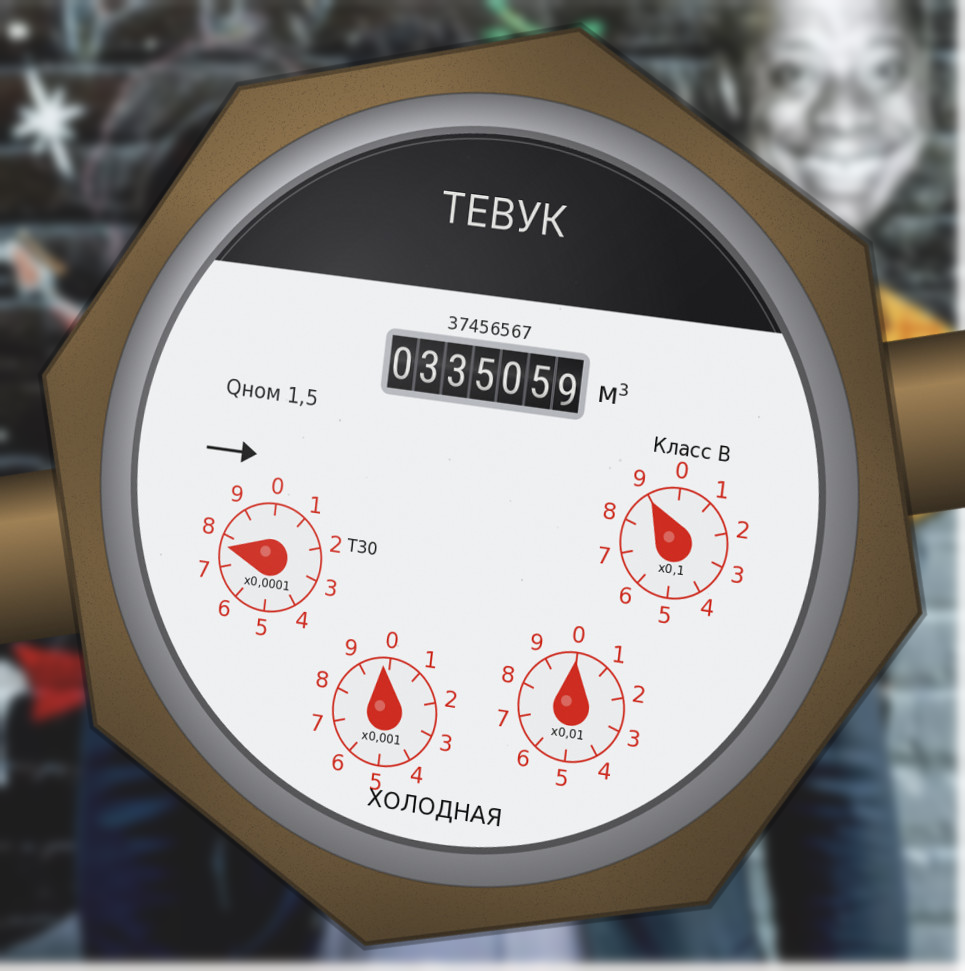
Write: 335058.8997 m³
